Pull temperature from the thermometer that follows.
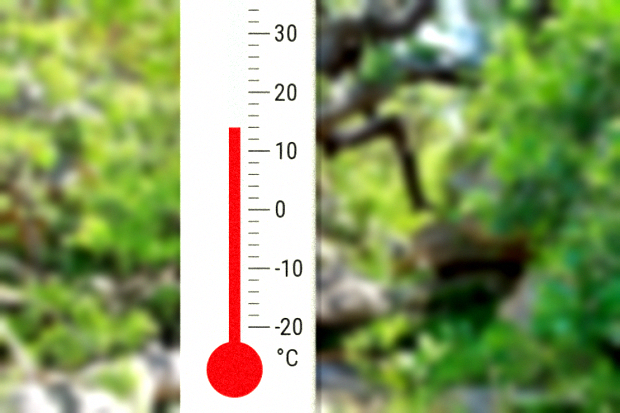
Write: 14 °C
